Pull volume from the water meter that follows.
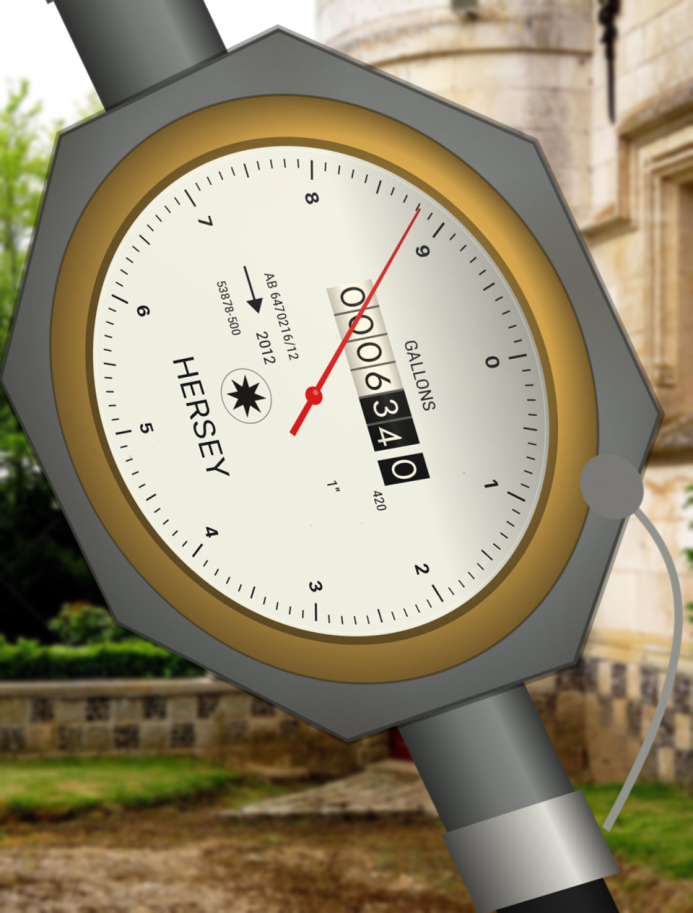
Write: 6338.8 gal
